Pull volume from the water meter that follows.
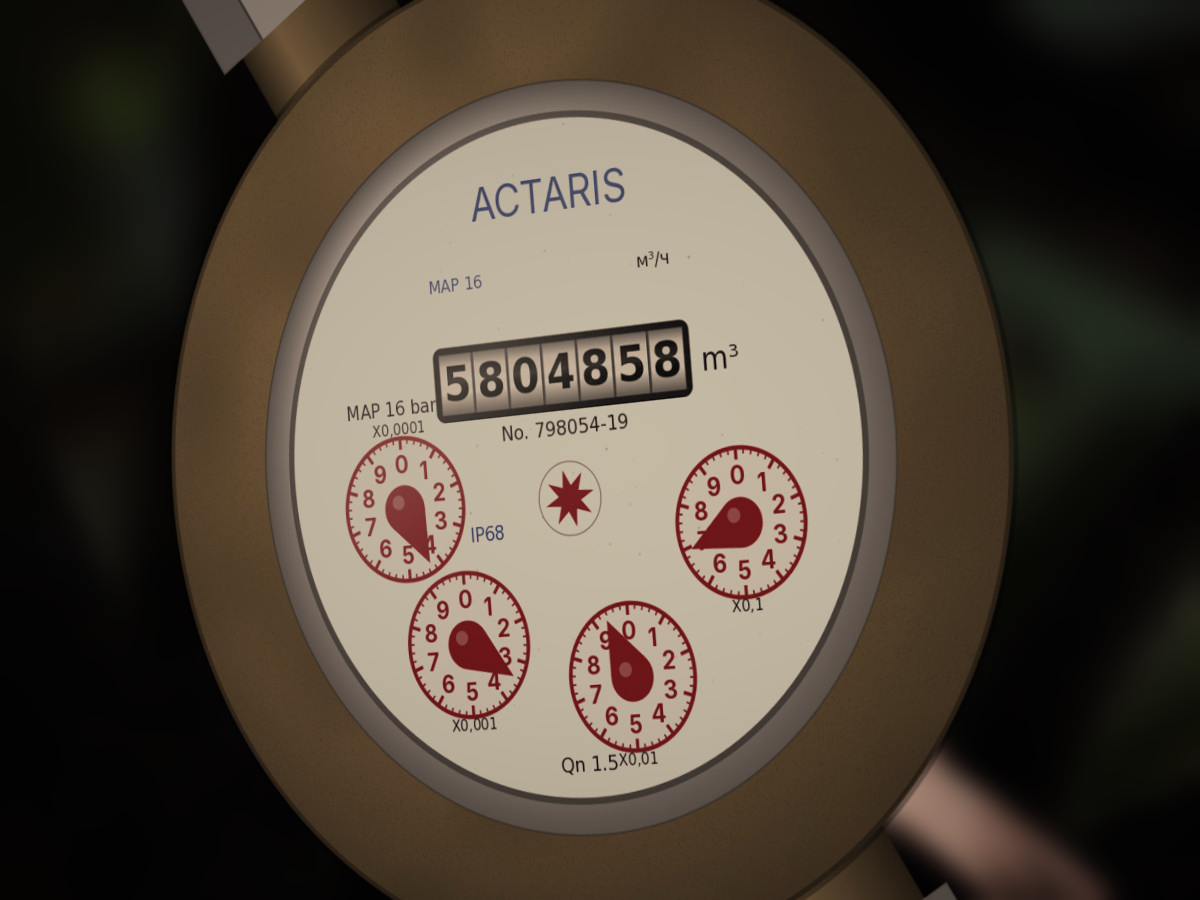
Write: 5804858.6934 m³
